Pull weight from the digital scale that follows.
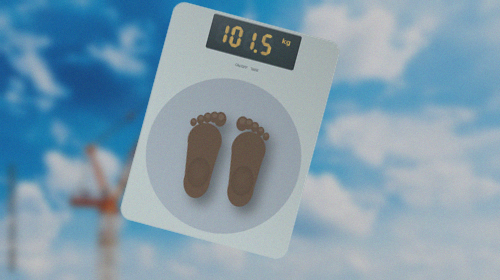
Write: 101.5 kg
